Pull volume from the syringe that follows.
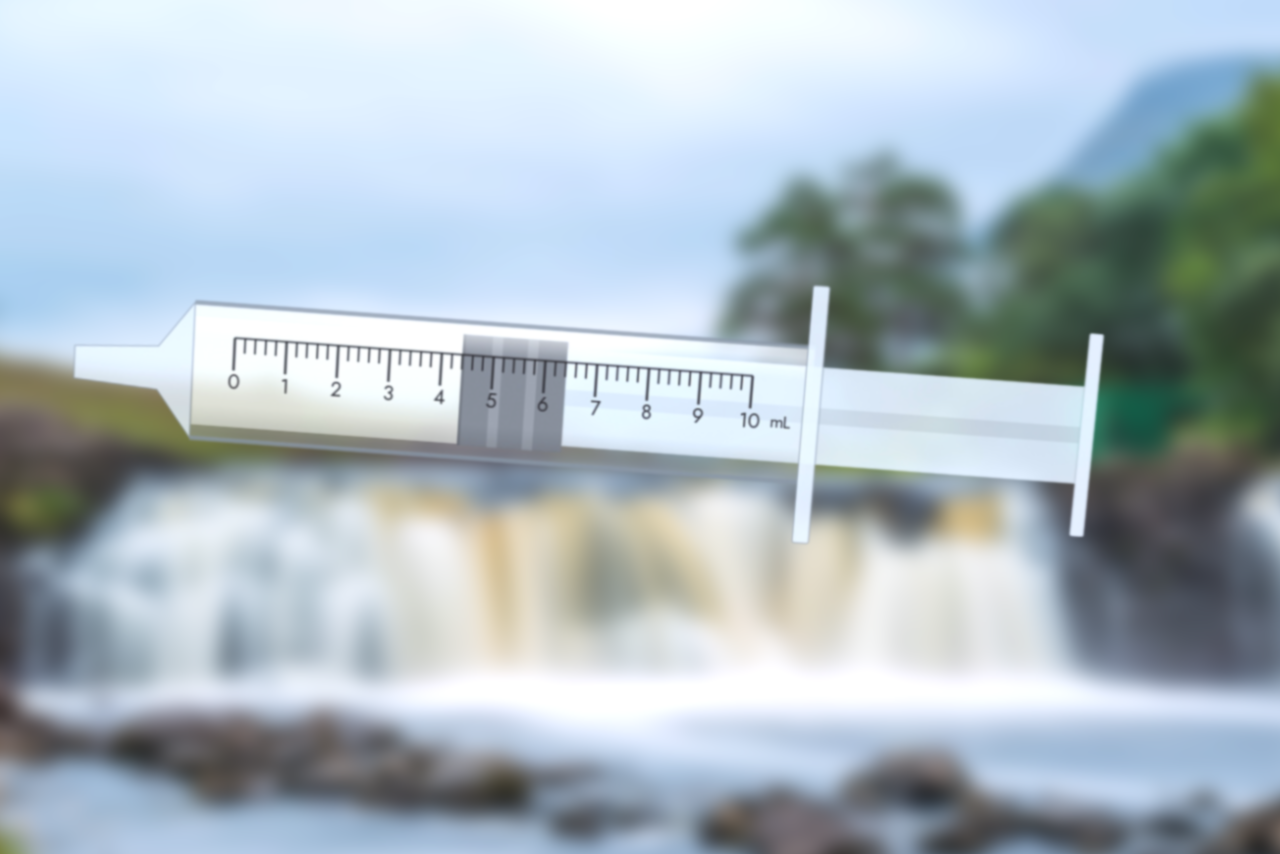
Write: 4.4 mL
